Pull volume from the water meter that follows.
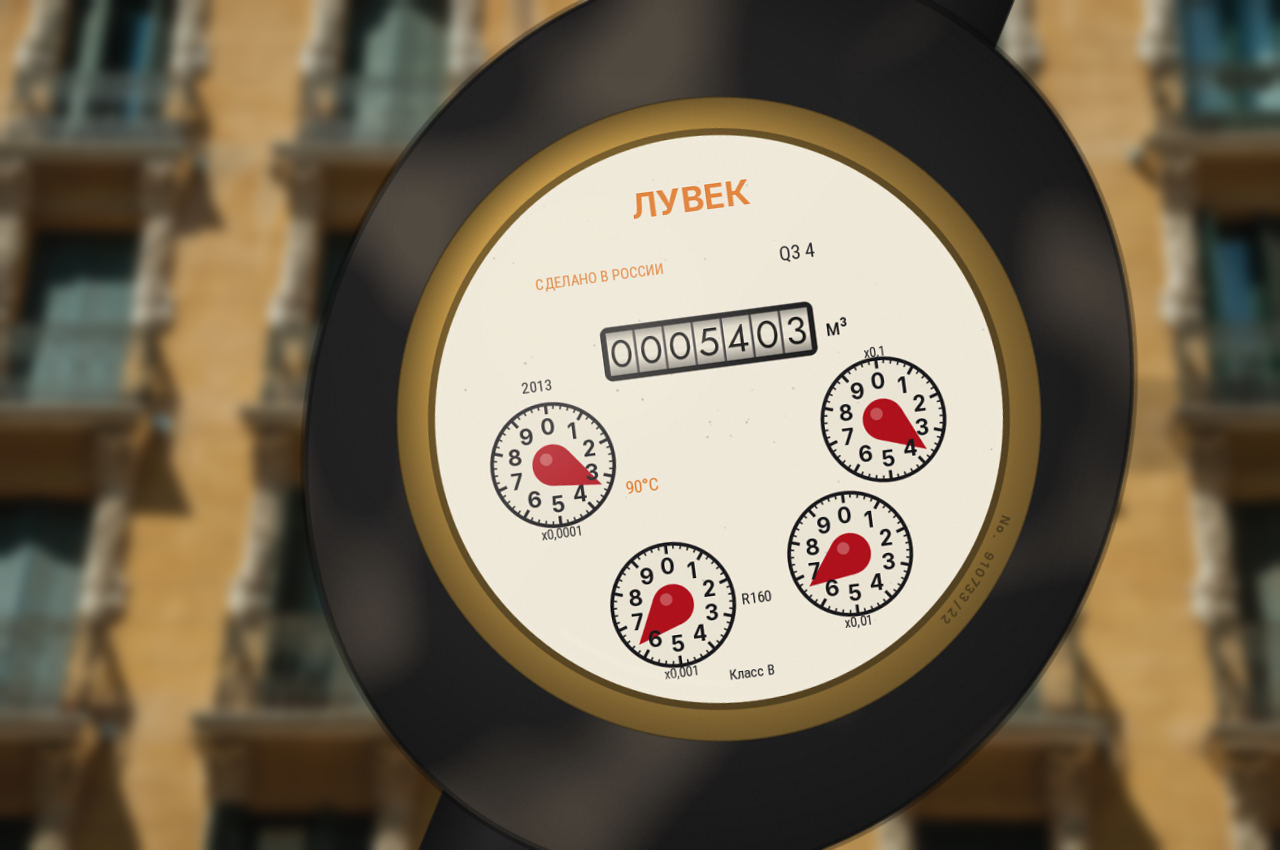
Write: 5403.3663 m³
